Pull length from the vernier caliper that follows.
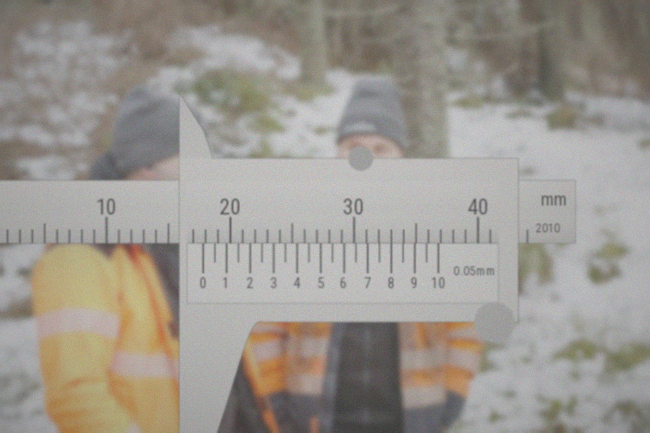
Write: 17.8 mm
